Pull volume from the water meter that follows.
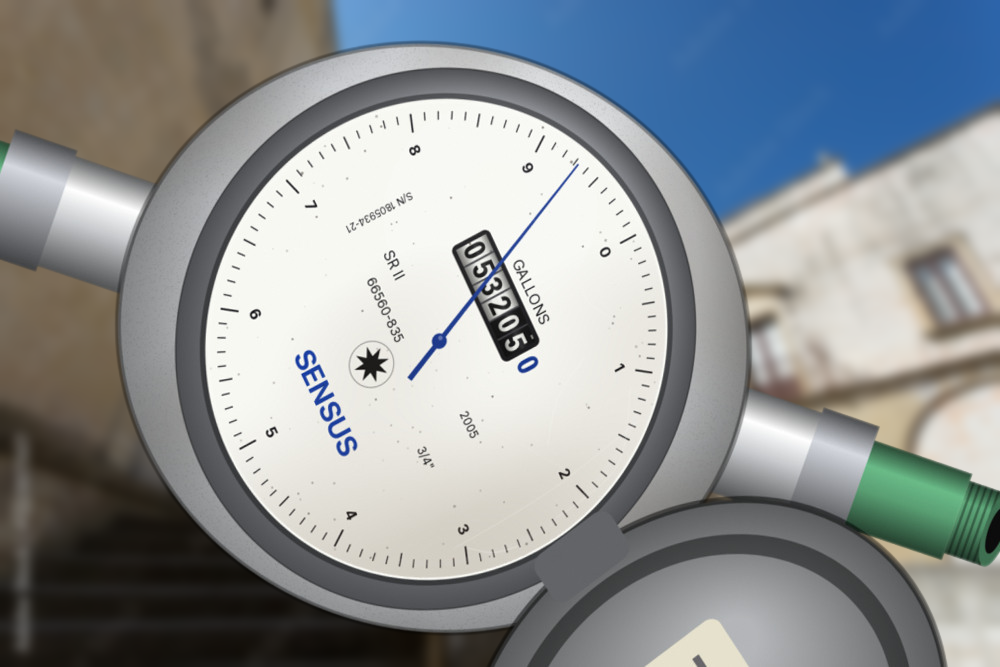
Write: 532049.3 gal
